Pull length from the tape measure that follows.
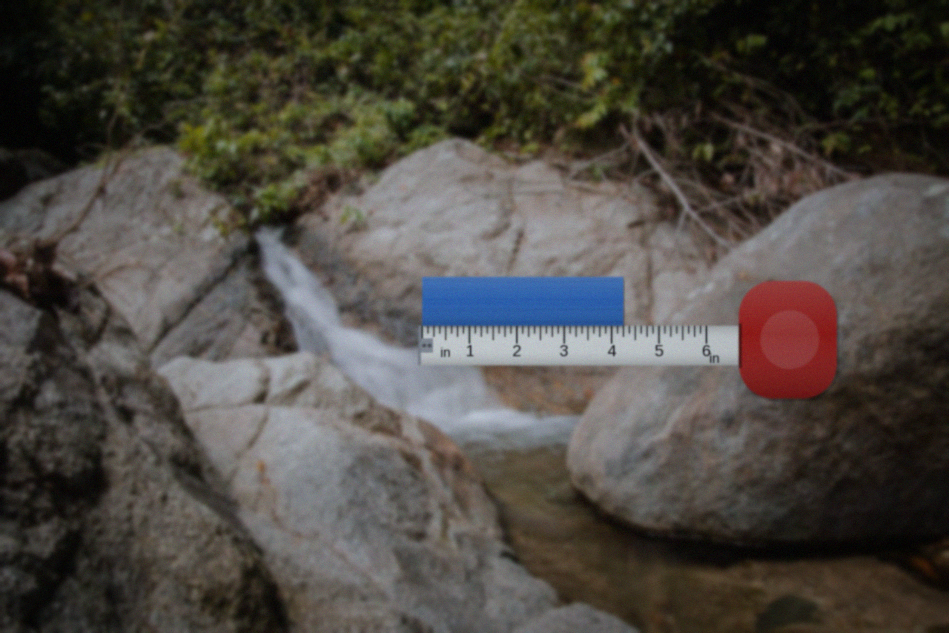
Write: 4.25 in
